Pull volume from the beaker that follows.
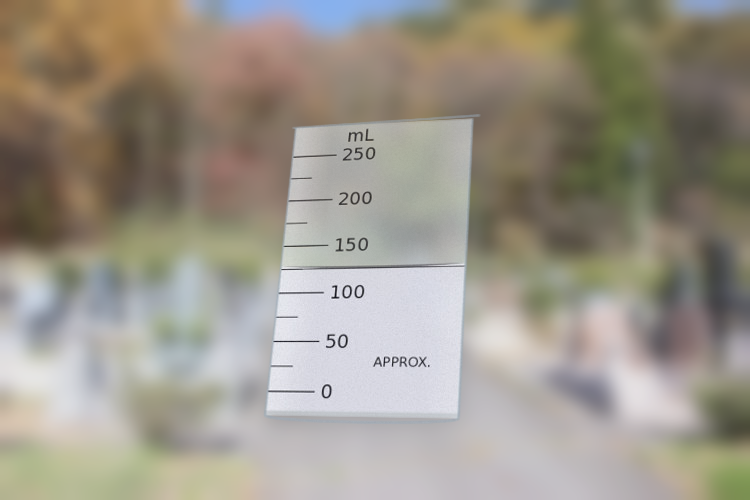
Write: 125 mL
